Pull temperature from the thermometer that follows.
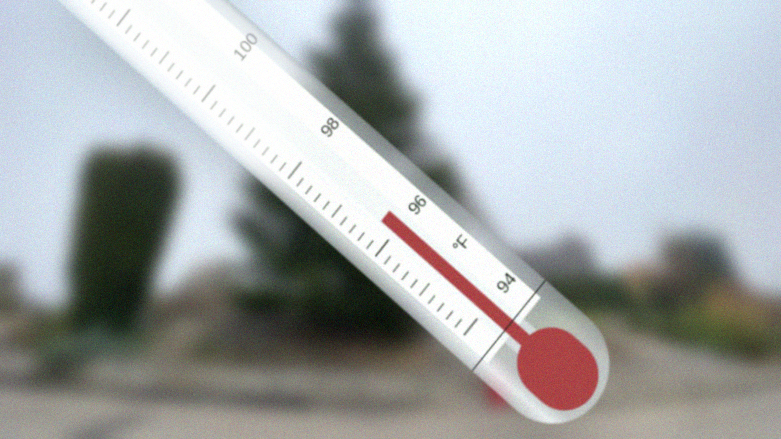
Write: 96.3 °F
